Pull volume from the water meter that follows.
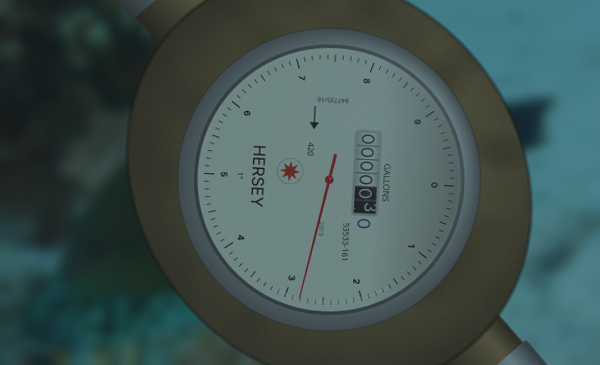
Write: 32.8 gal
